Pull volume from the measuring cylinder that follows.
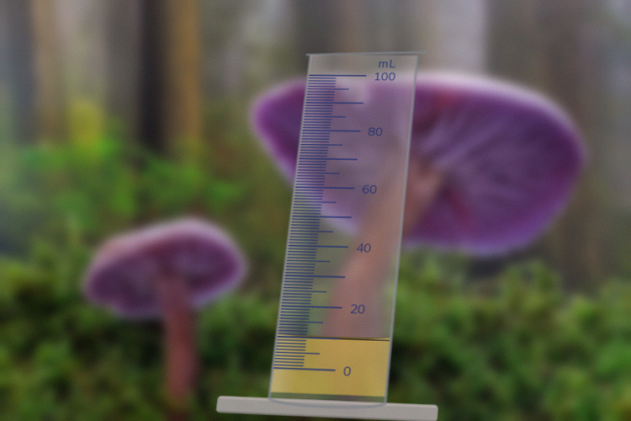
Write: 10 mL
